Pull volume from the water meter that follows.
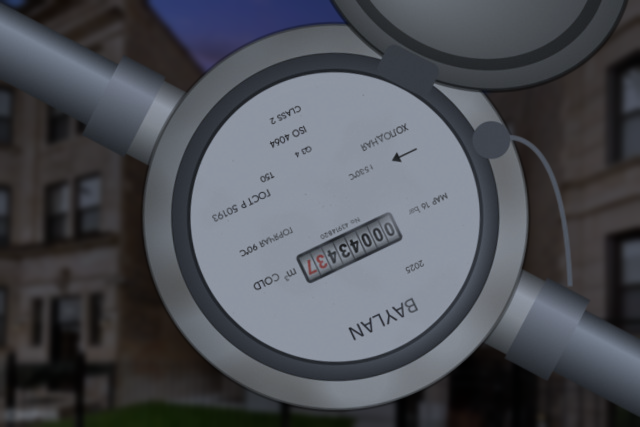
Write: 434.37 m³
